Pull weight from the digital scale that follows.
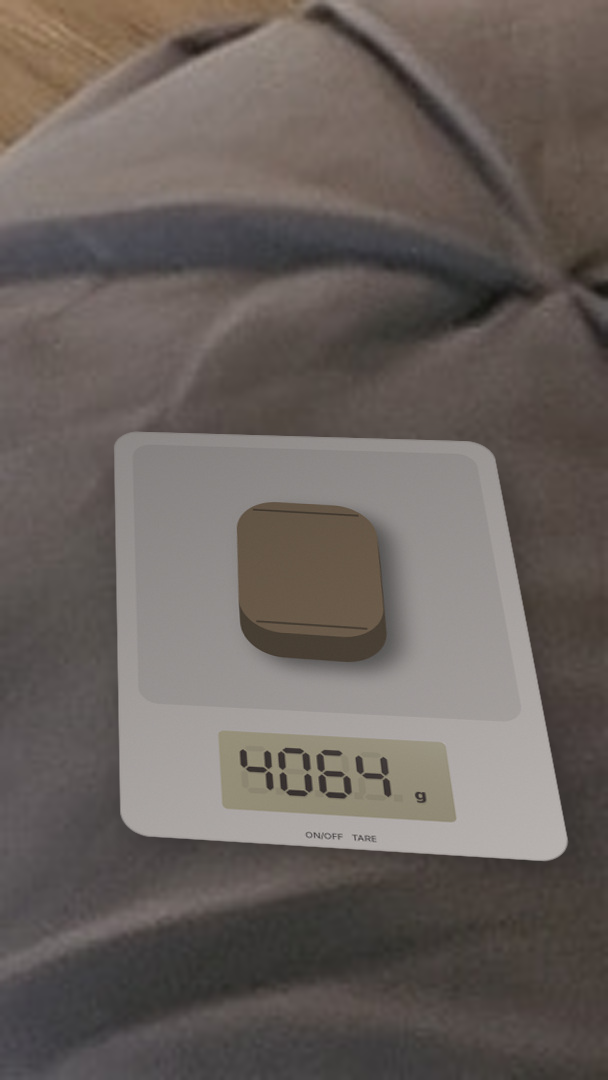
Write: 4064 g
